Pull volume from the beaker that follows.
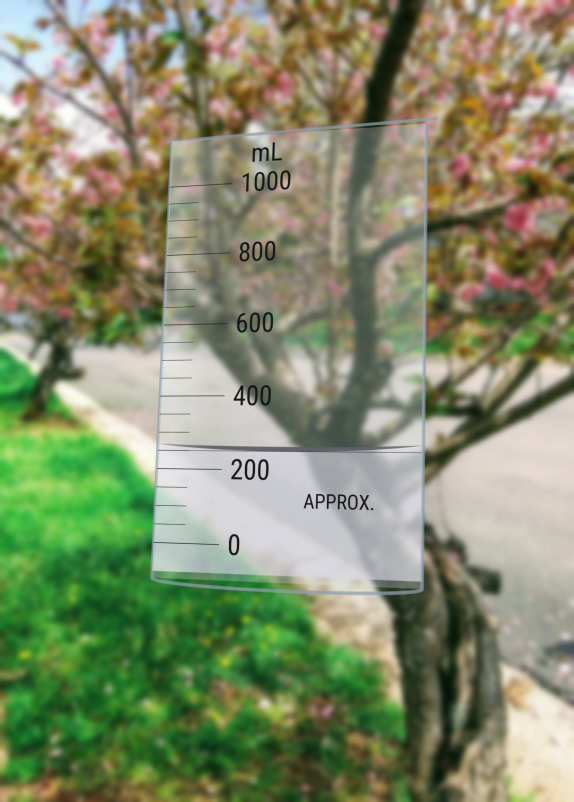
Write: 250 mL
